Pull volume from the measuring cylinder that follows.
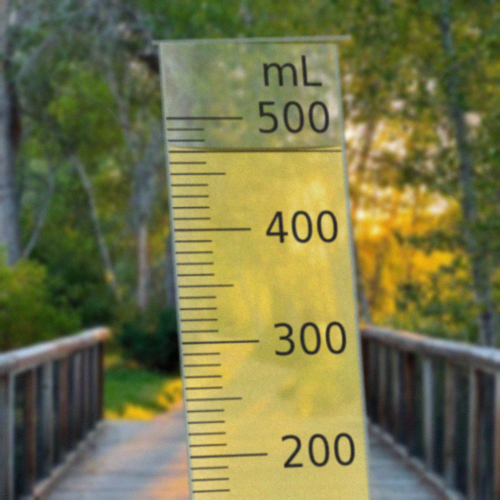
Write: 470 mL
